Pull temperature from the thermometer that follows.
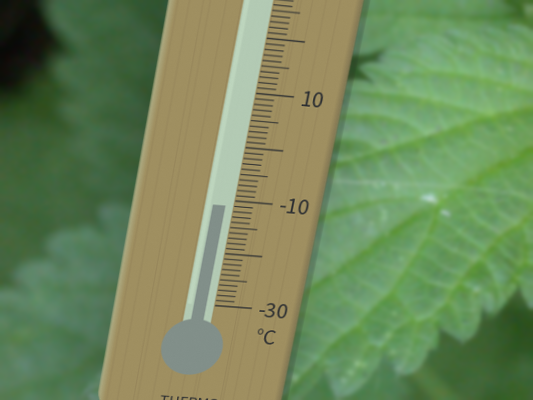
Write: -11 °C
